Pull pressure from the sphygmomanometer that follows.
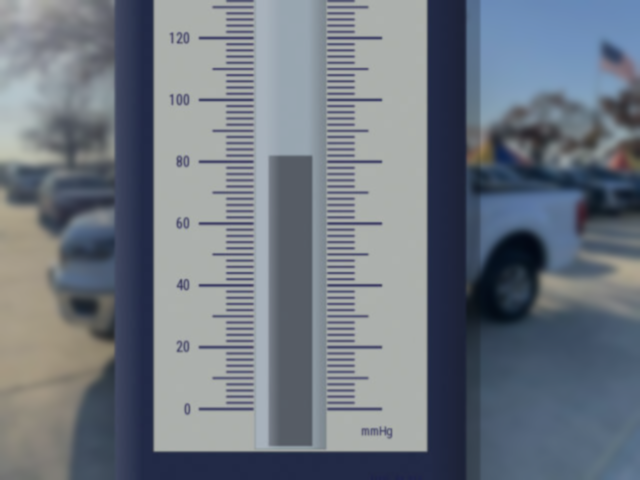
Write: 82 mmHg
